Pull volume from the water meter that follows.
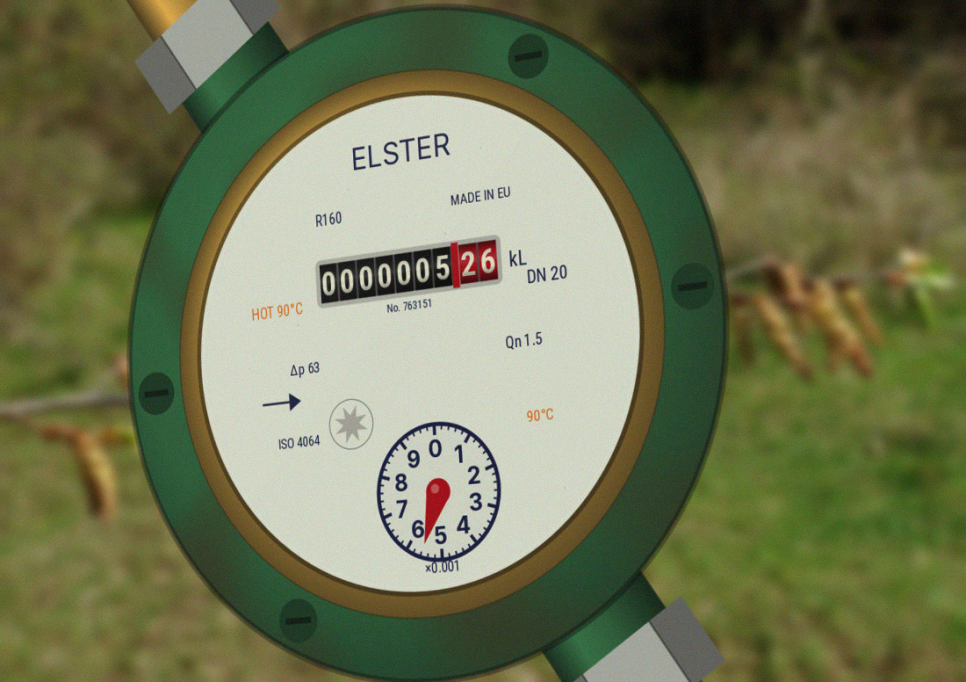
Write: 5.265 kL
